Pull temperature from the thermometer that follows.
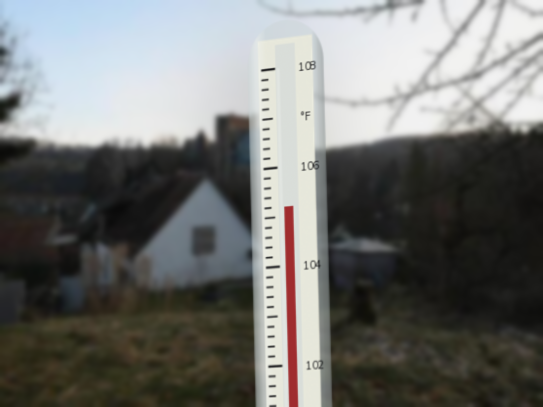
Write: 105.2 °F
